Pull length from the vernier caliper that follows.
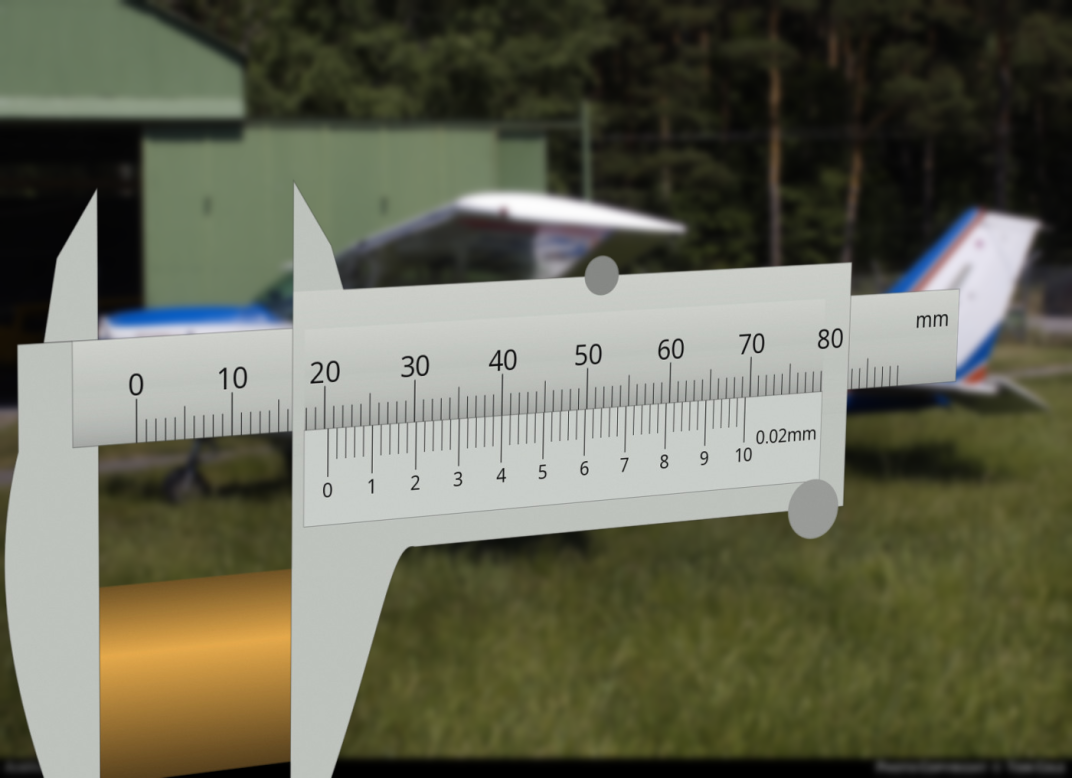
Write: 20.4 mm
